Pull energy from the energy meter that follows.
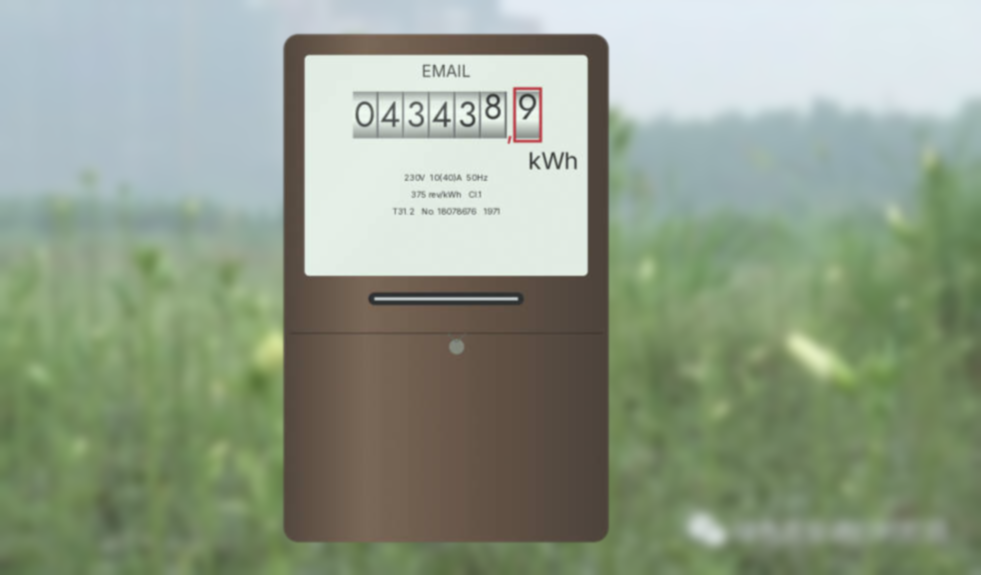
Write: 43438.9 kWh
